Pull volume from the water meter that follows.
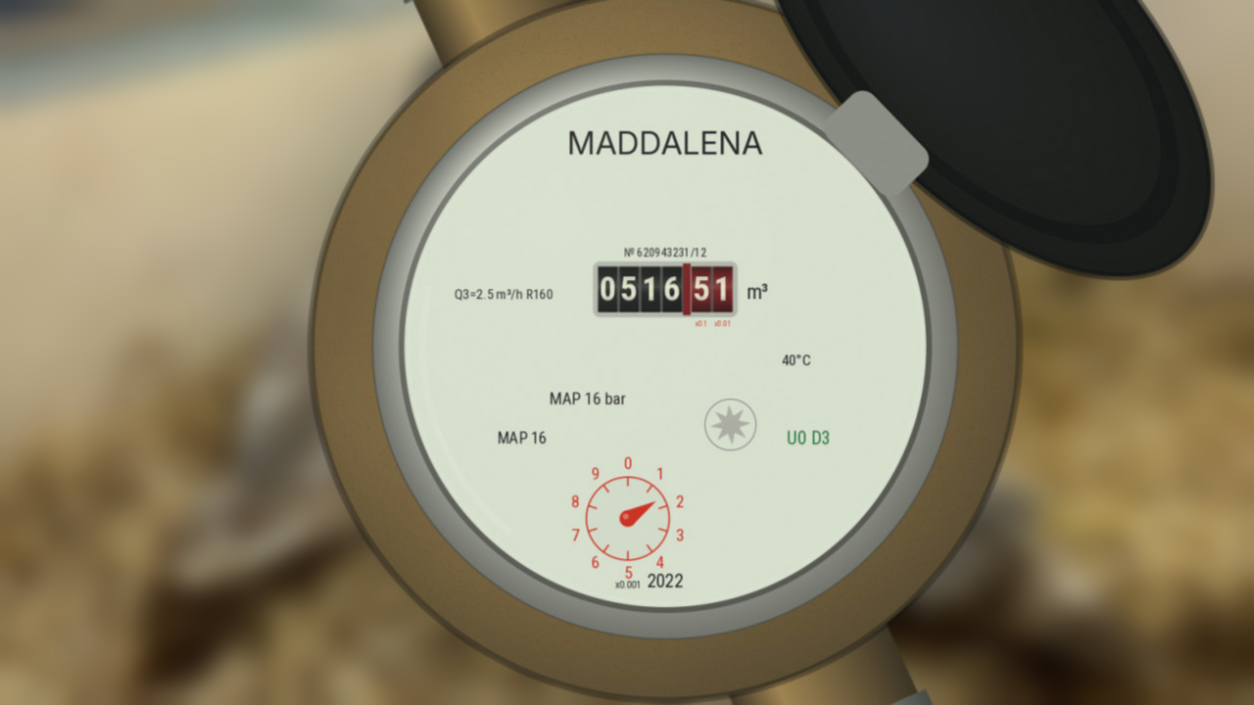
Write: 516.511 m³
